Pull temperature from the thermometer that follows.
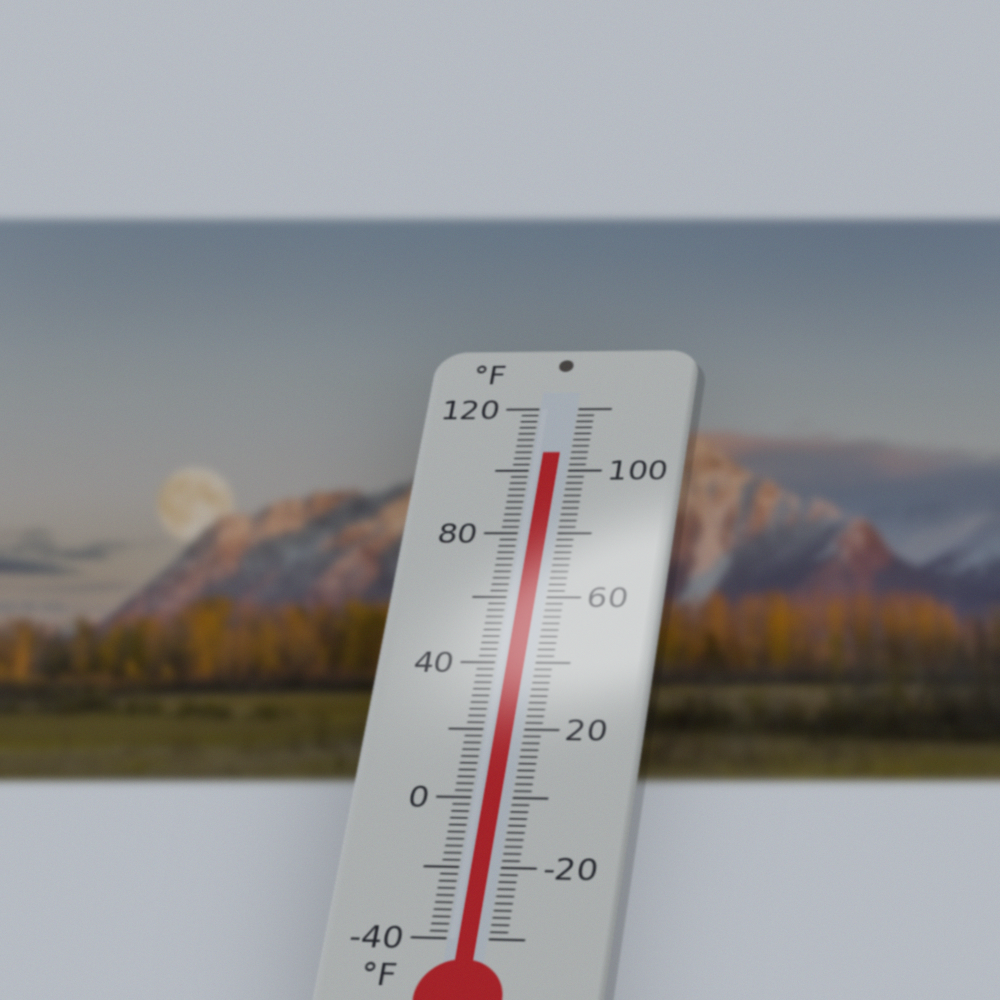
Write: 106 °F
